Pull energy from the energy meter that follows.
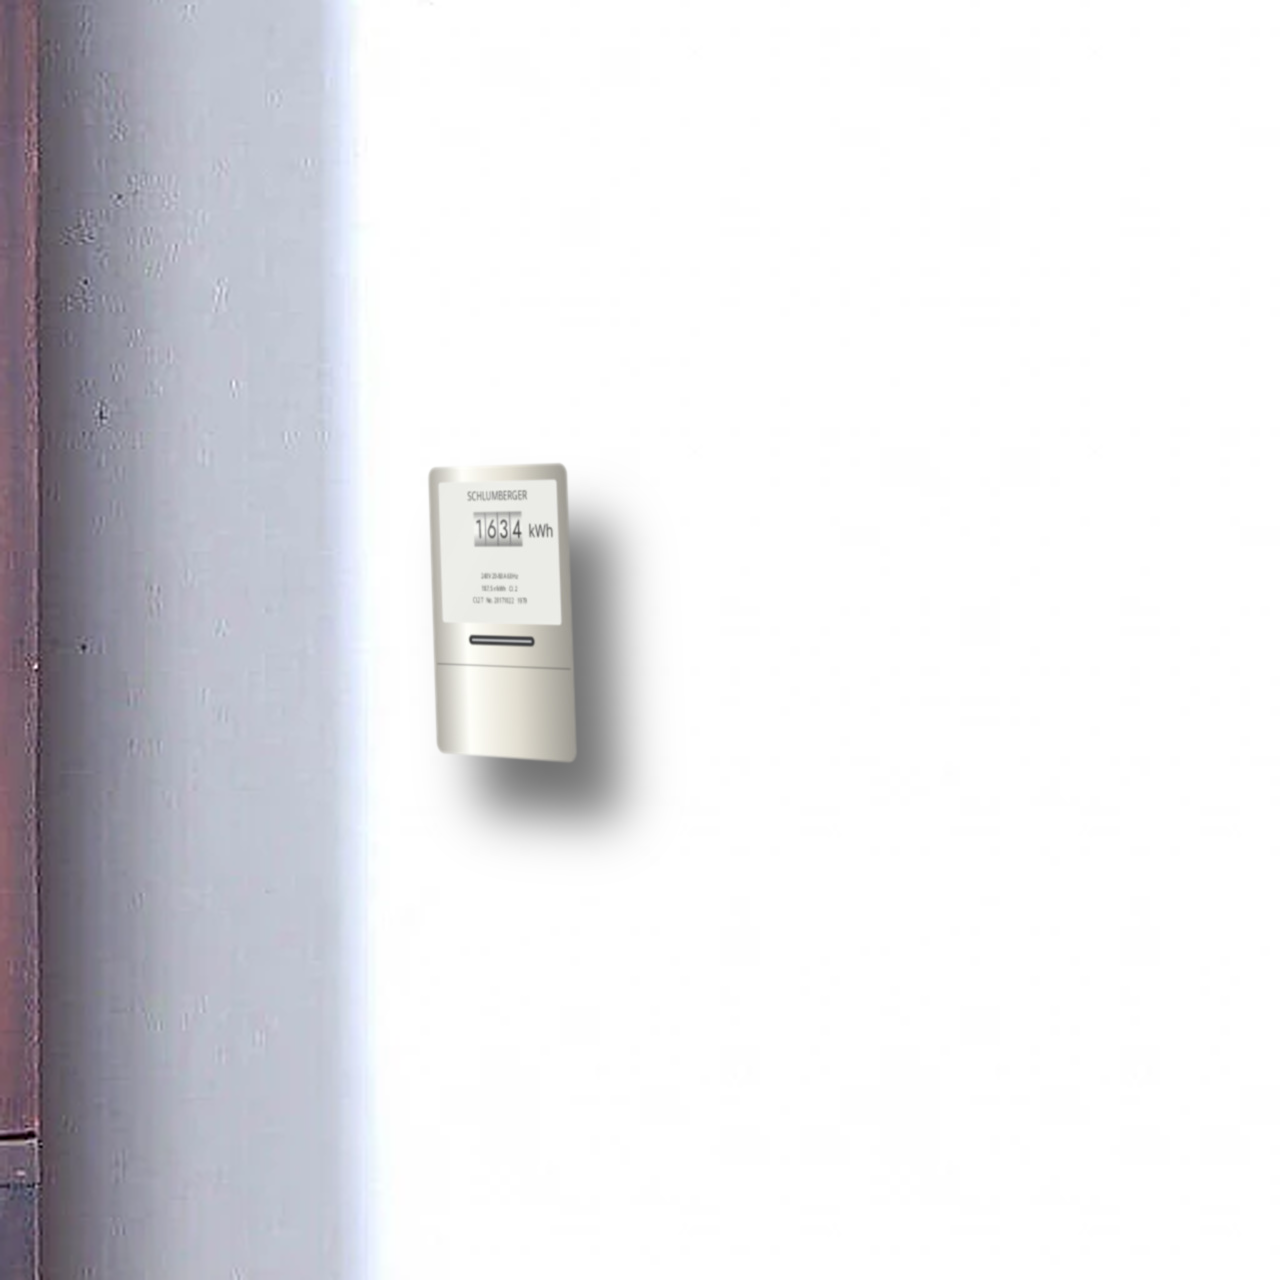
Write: 1634 kWh
